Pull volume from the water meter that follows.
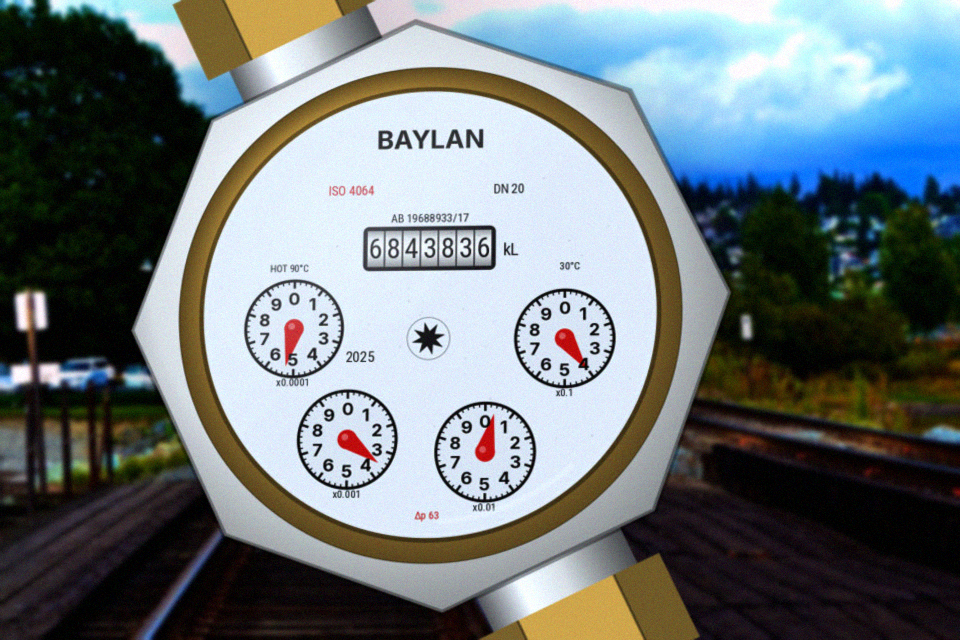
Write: 6843836.4035 kL
